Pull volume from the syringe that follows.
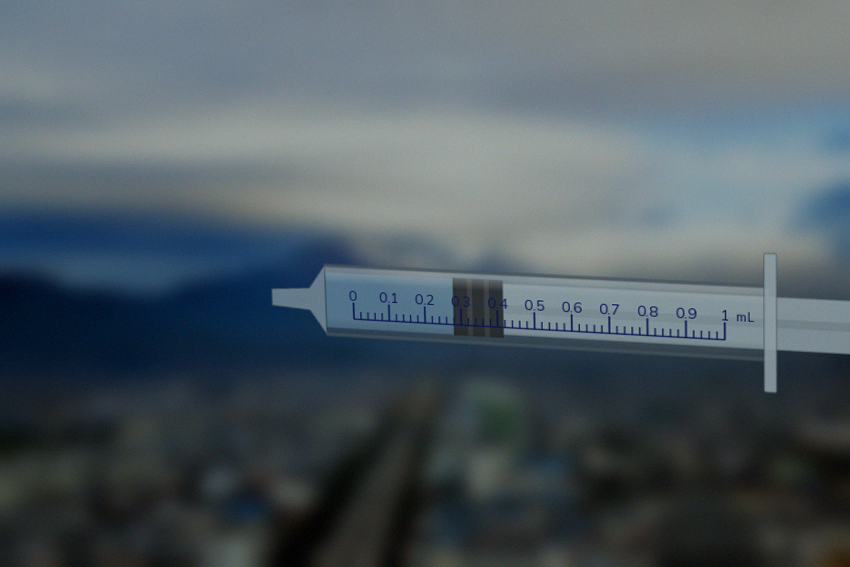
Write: 0.28 mL
